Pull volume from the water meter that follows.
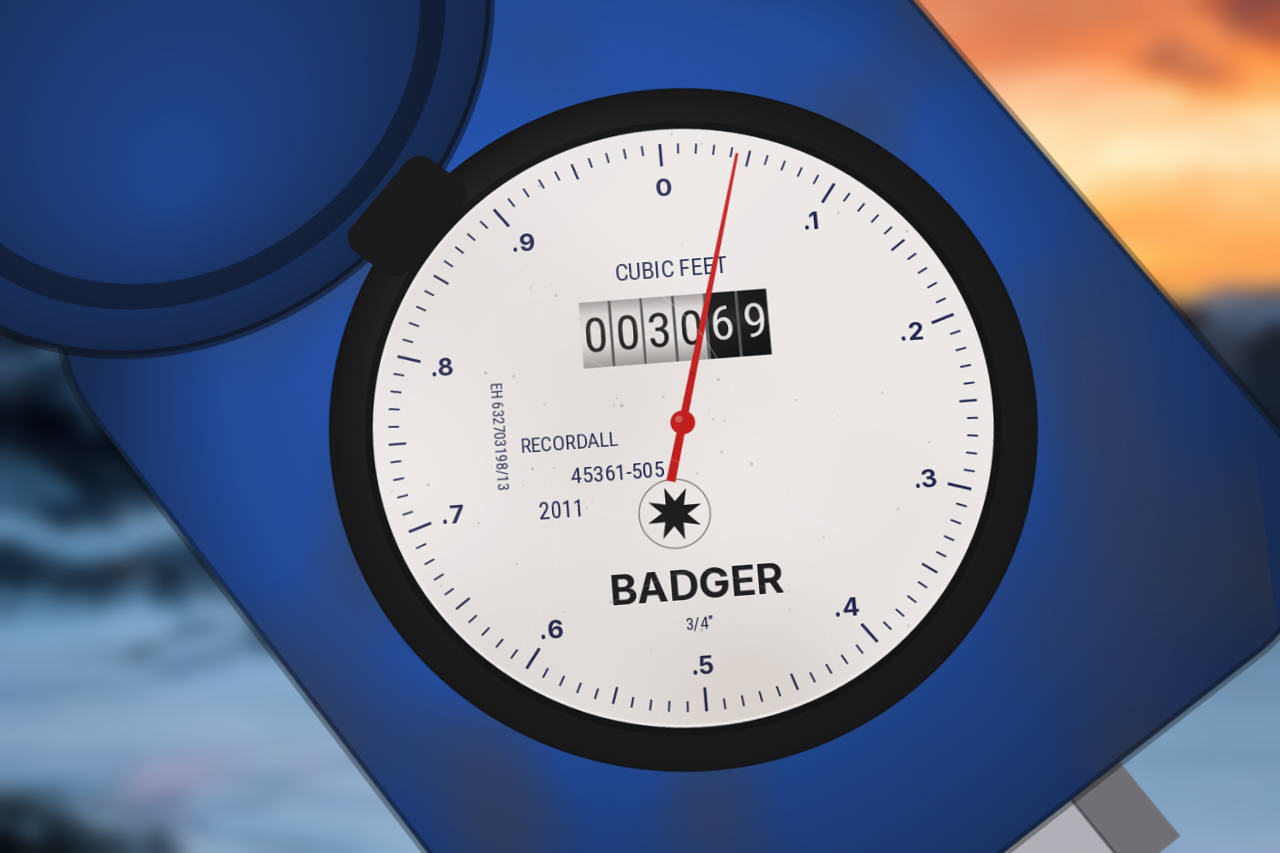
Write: 3069.04 ft³
